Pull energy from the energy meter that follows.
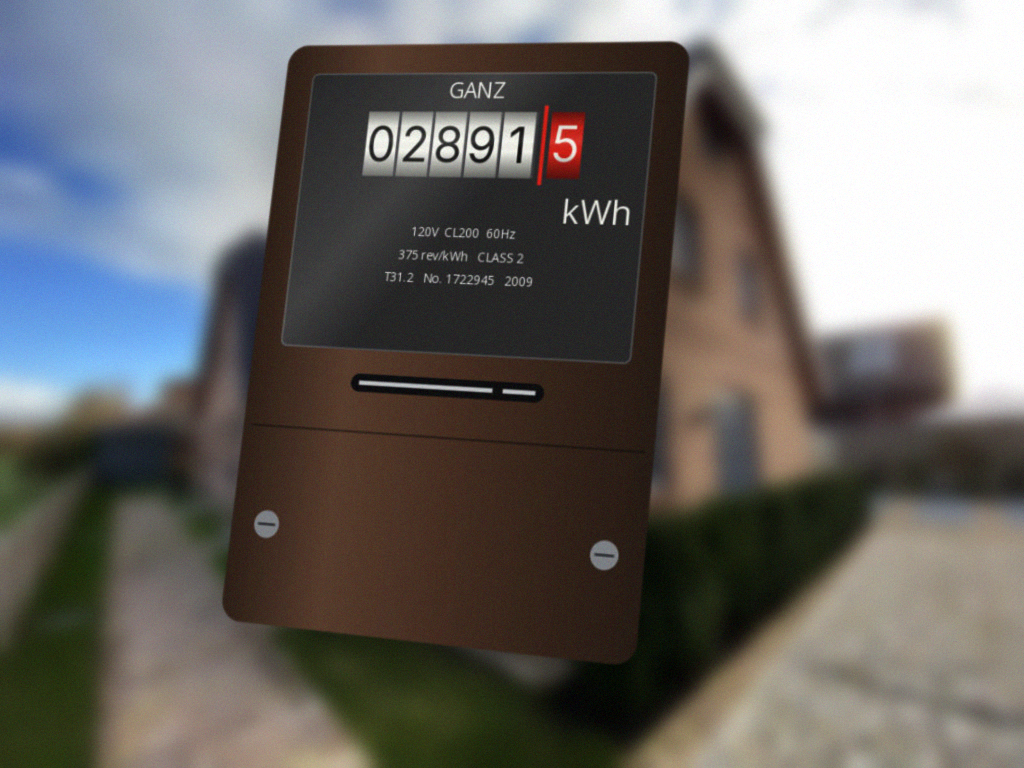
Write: 2891.5 kWh
